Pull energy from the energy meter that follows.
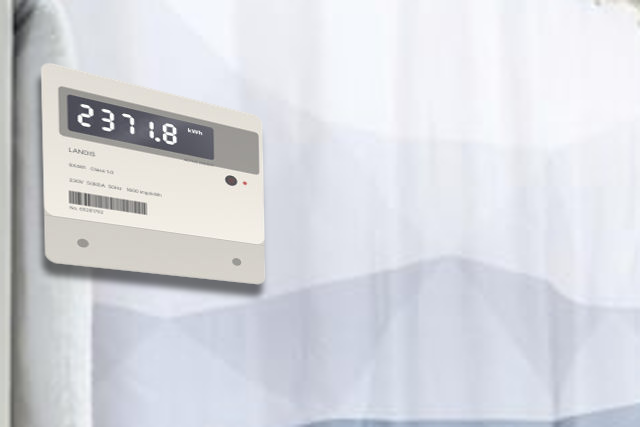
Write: 2371.8 kWh
